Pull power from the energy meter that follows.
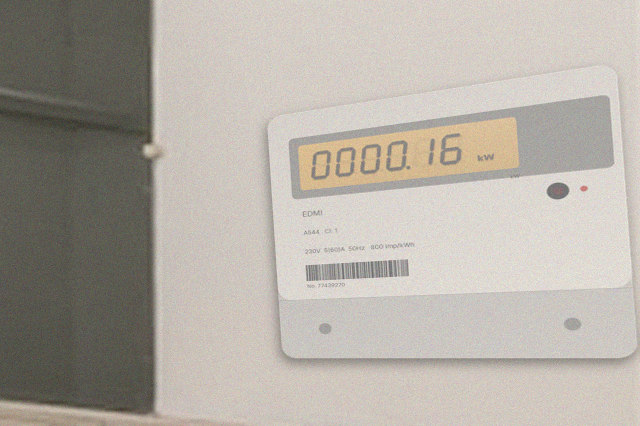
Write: 0.16 kW
